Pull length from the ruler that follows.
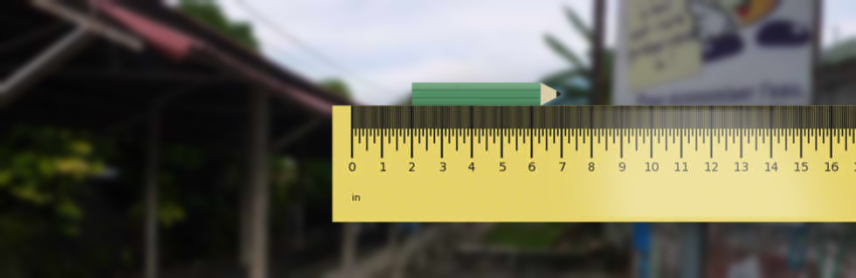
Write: 5 in
